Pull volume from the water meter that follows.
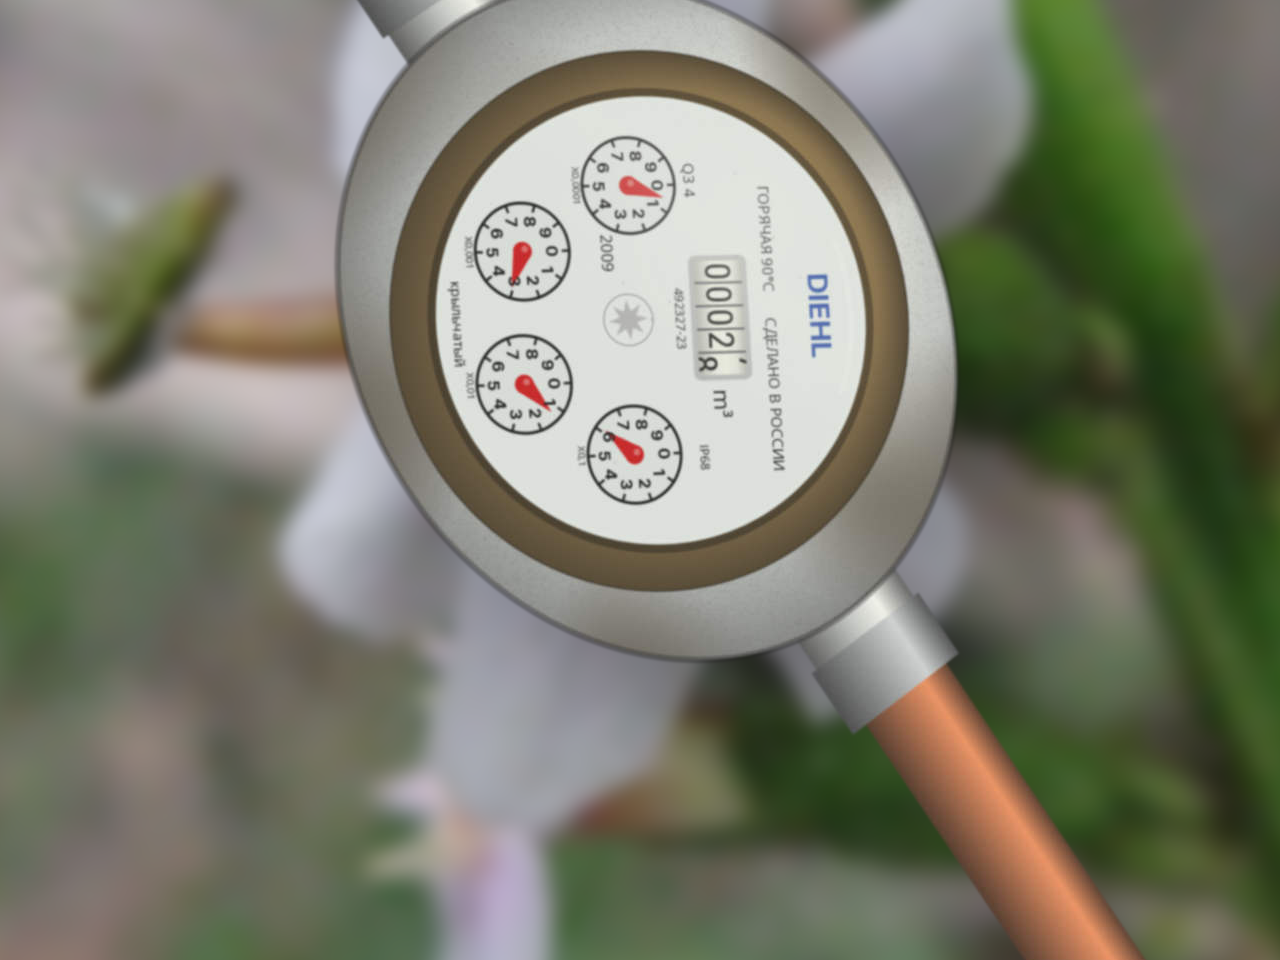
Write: 27.6130 m³
